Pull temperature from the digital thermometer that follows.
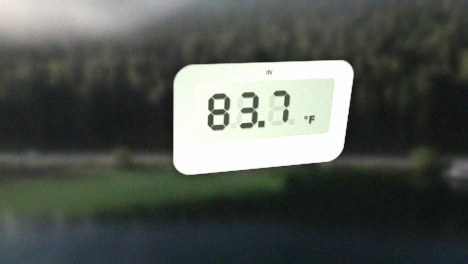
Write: 83.7 °F
